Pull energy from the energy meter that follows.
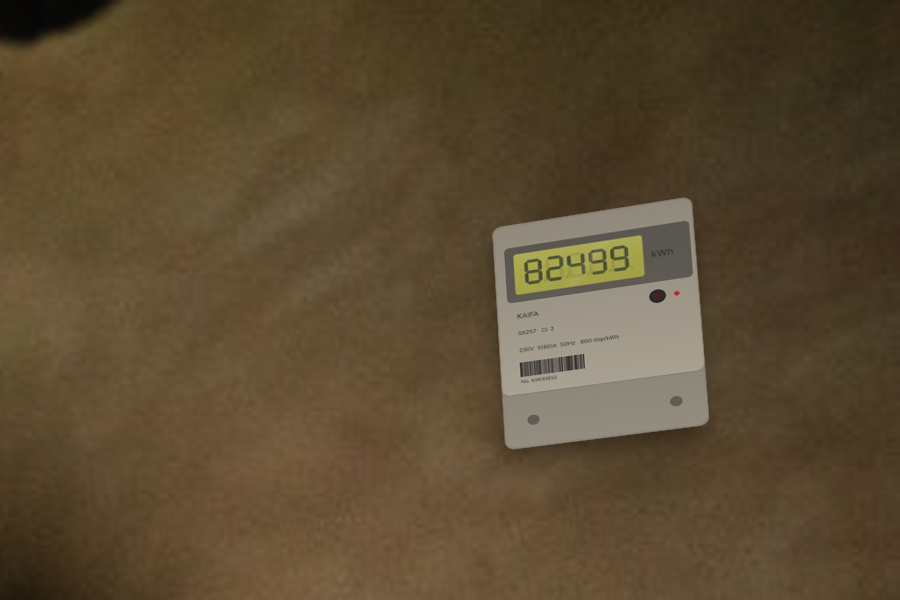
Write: 82499 kWh
